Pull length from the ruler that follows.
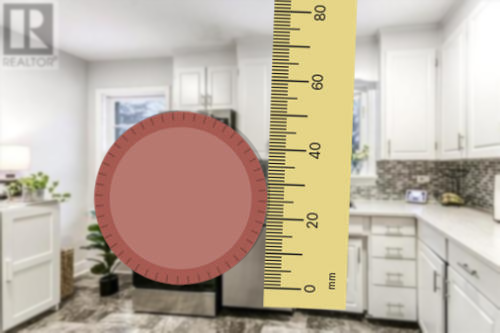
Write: 50 mm
